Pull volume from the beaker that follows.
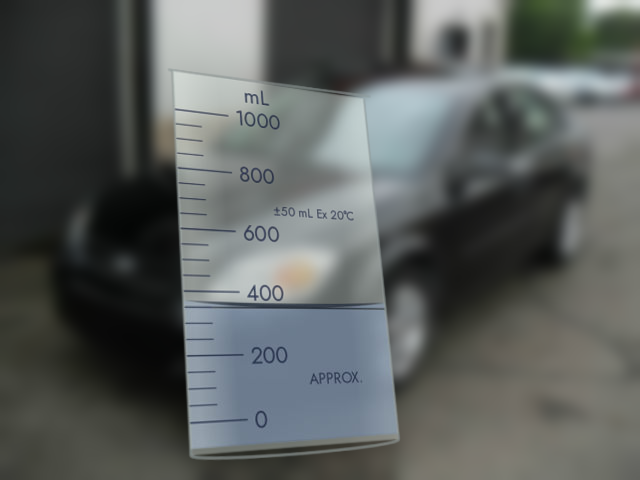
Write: 350 mL
